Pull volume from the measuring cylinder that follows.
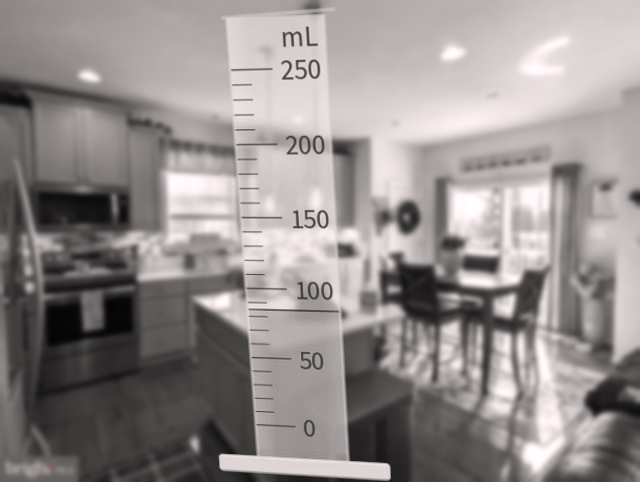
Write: 85 mL
